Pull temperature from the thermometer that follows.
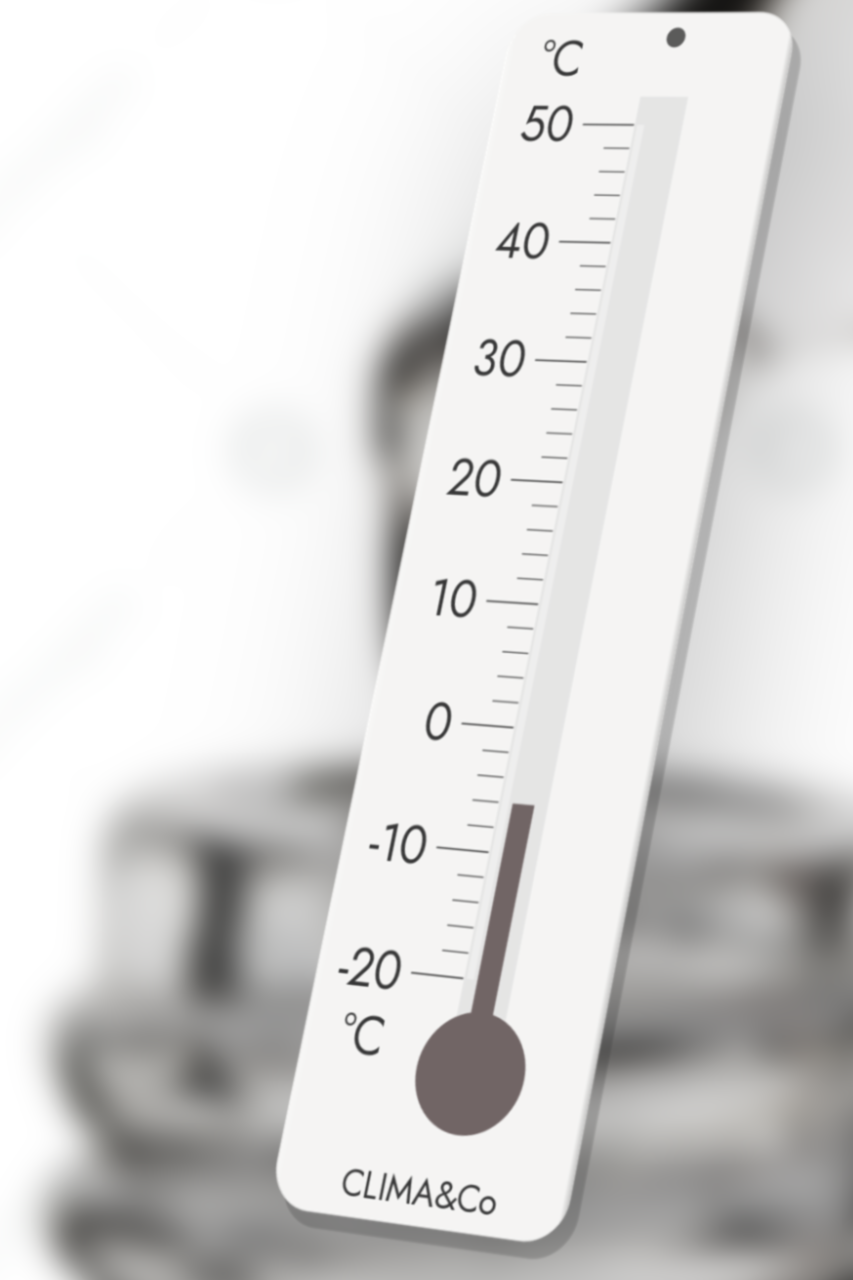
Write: -6 °C
